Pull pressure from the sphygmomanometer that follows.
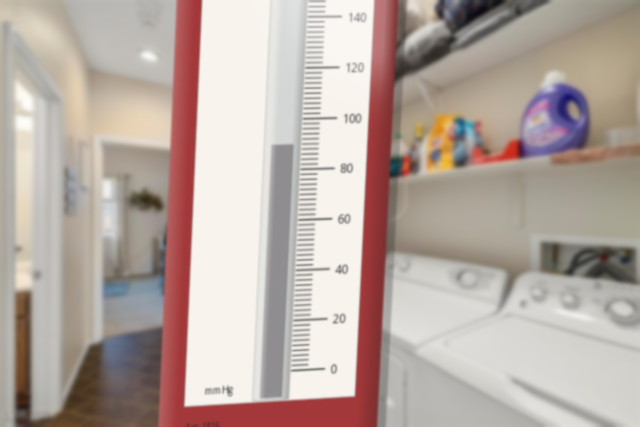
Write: 90 mmHg
